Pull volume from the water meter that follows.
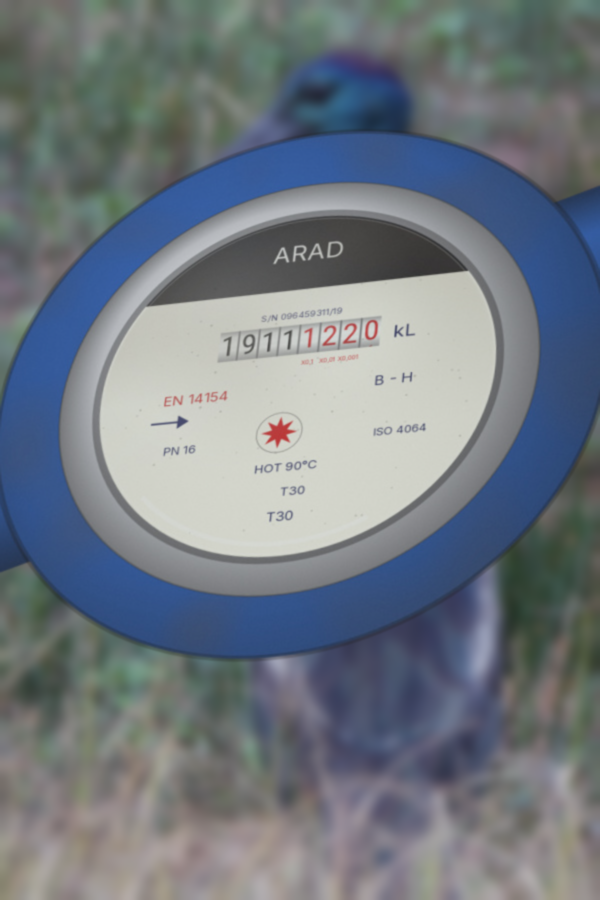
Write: 1911.1220 kL
